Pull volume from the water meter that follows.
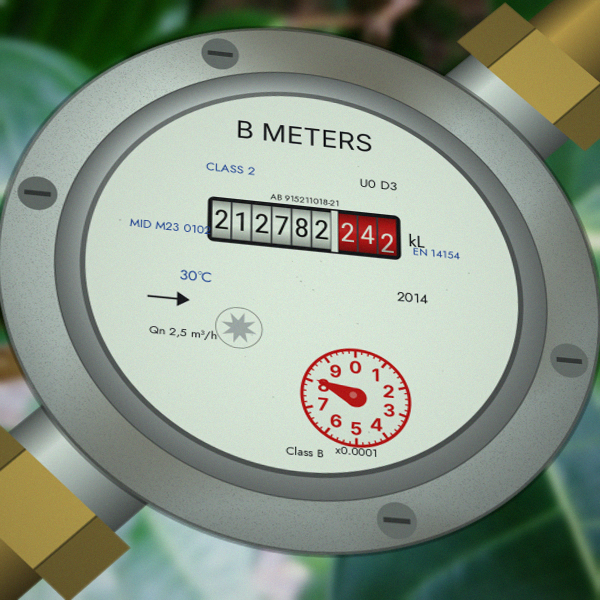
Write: 212782.2418 kL
